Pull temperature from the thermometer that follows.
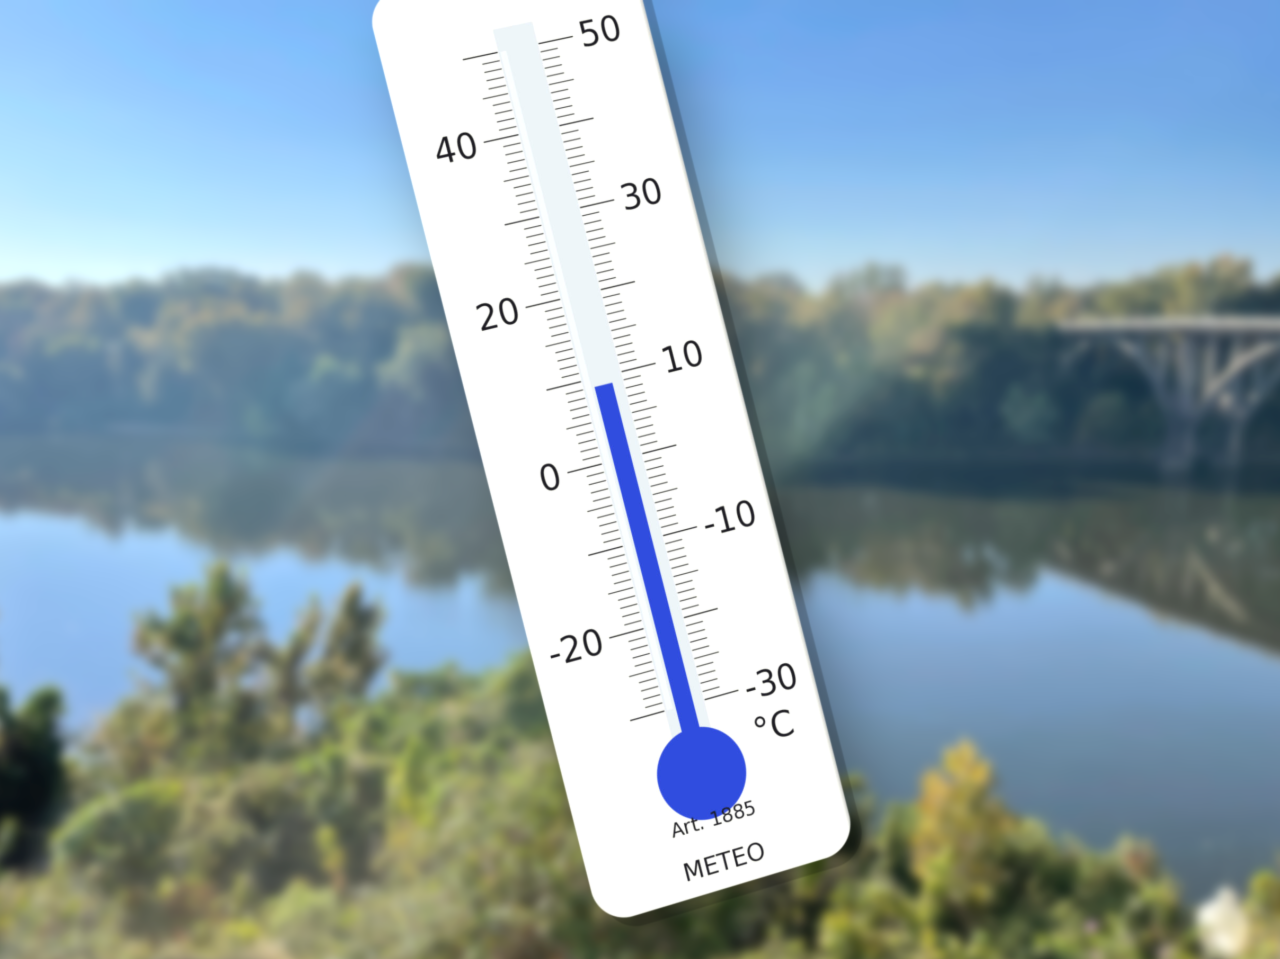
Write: 9 °C
